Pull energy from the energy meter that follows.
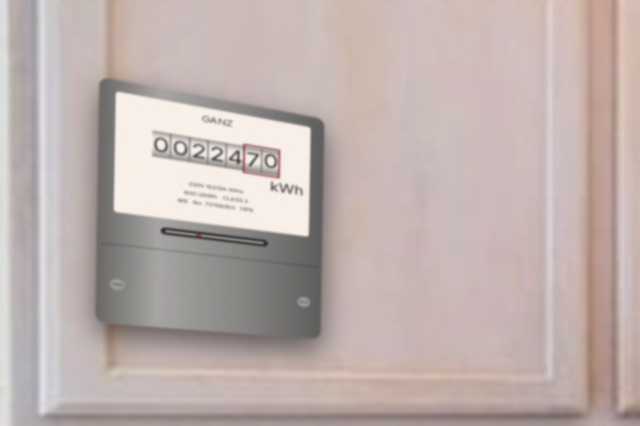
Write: 224.70 kWh
